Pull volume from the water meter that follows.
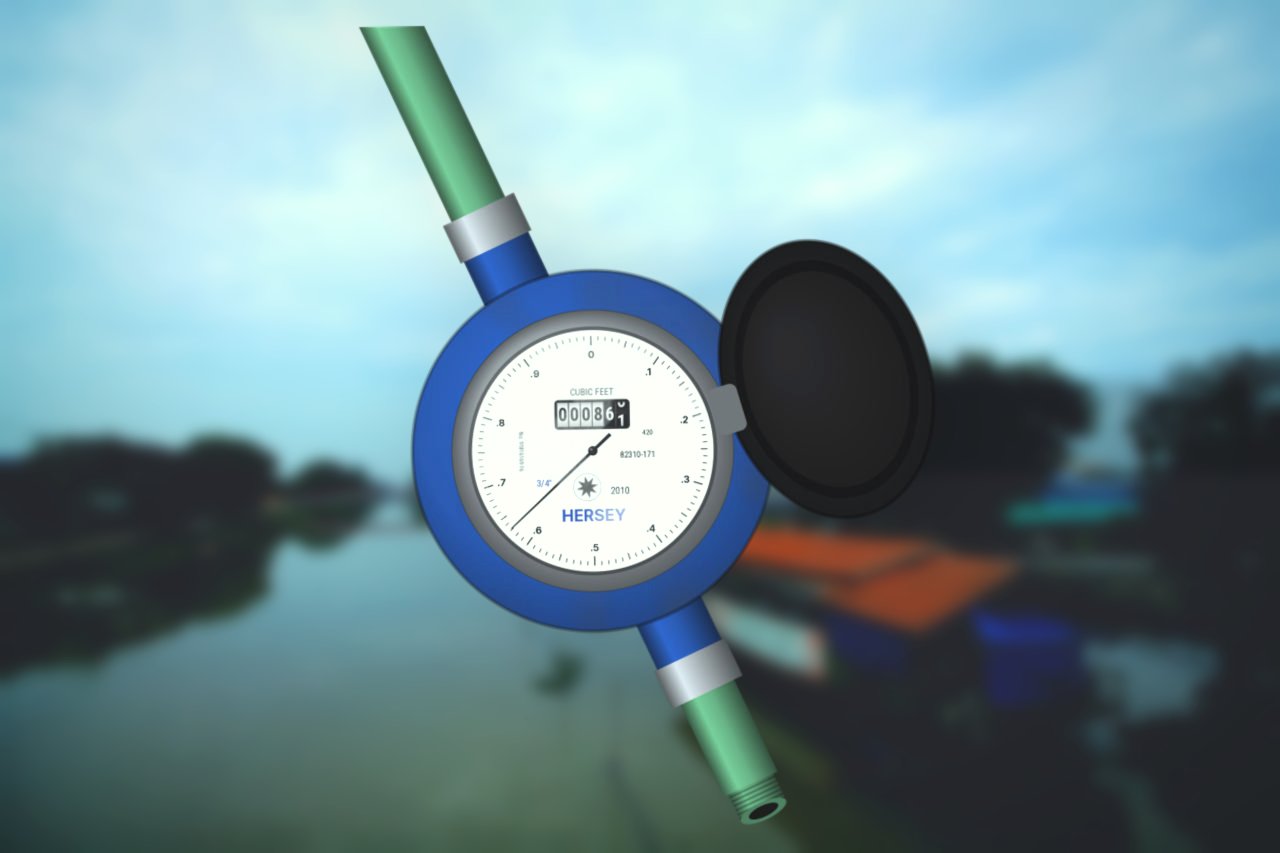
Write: 860.63 ft³
